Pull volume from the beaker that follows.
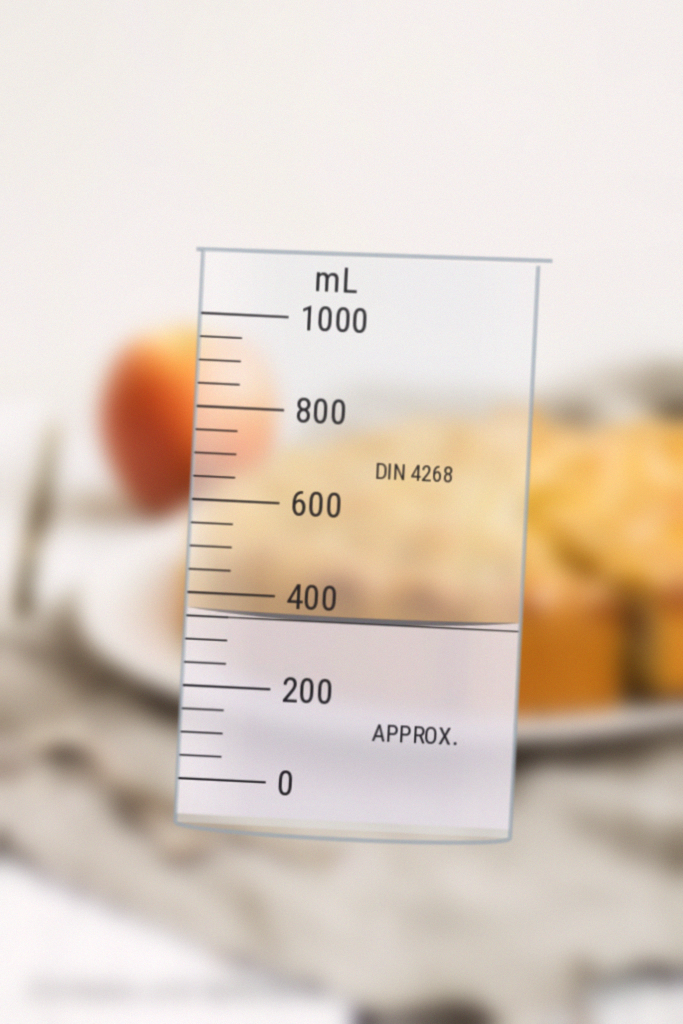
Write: 350 mL
